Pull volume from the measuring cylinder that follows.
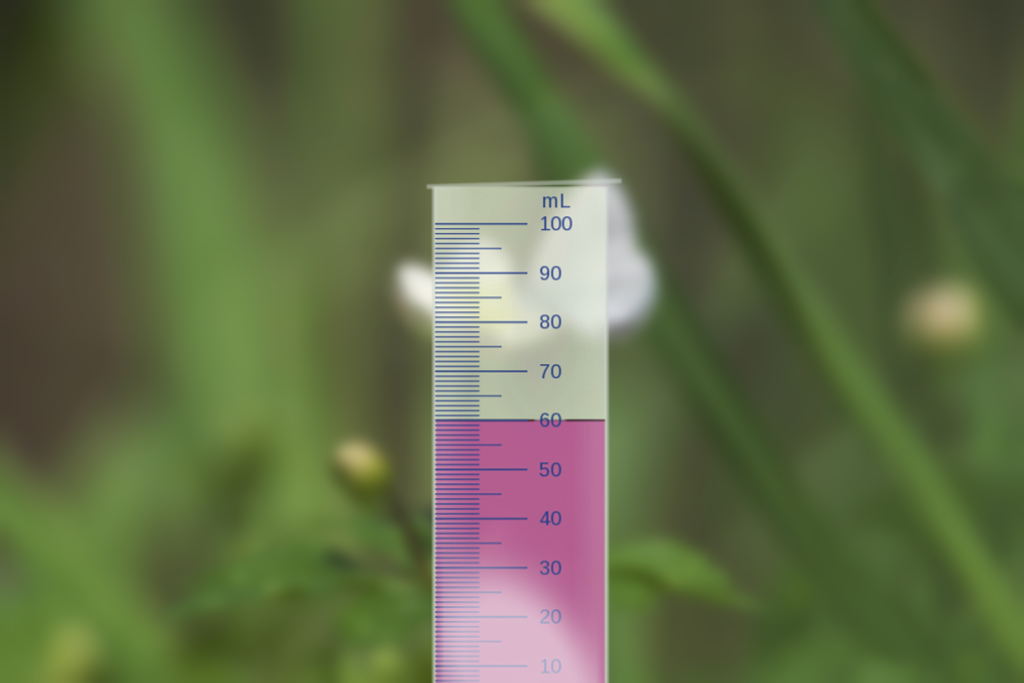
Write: 60 mL
